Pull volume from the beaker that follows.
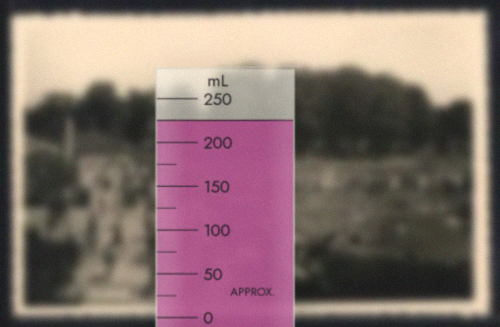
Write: 225 mL
